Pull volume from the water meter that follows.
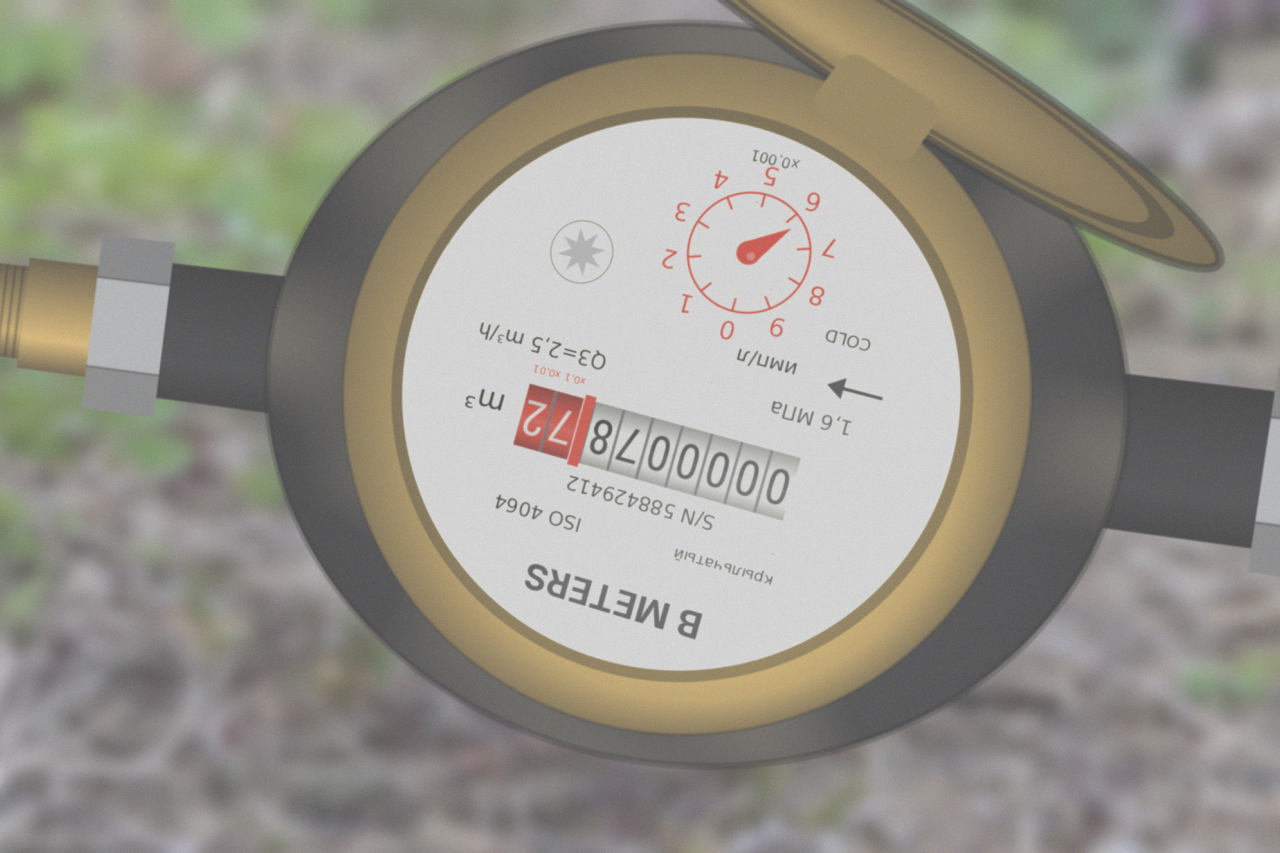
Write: 78.726 m³
